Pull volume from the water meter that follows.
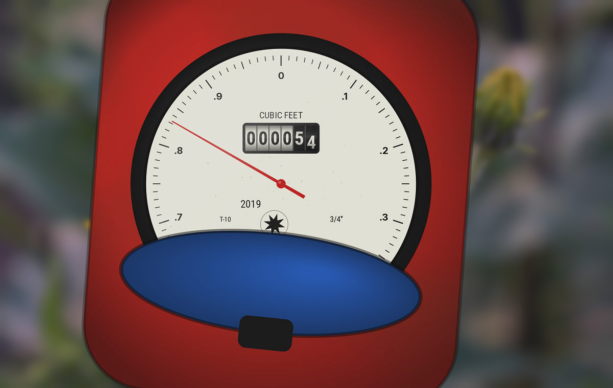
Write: 53.83 ft³
